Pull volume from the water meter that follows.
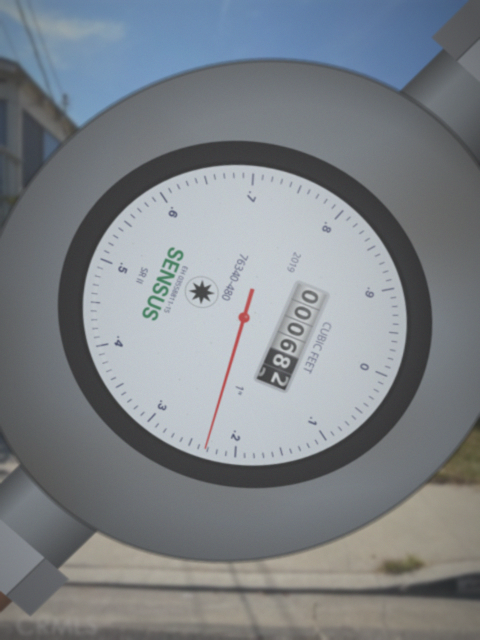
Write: 682.23 ft³
